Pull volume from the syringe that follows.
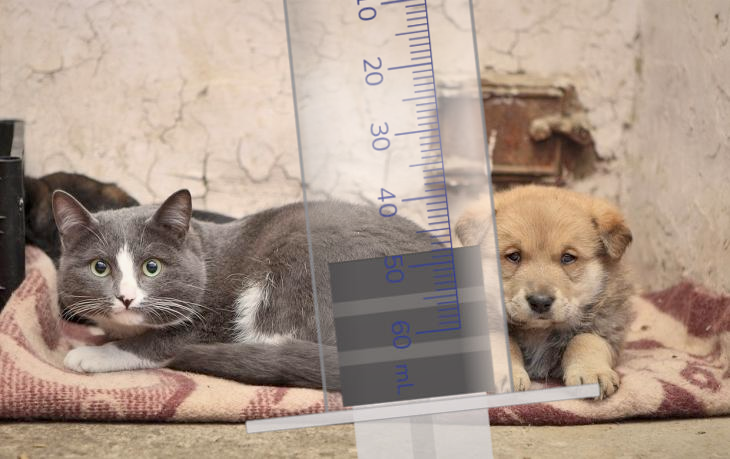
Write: 48 mL
